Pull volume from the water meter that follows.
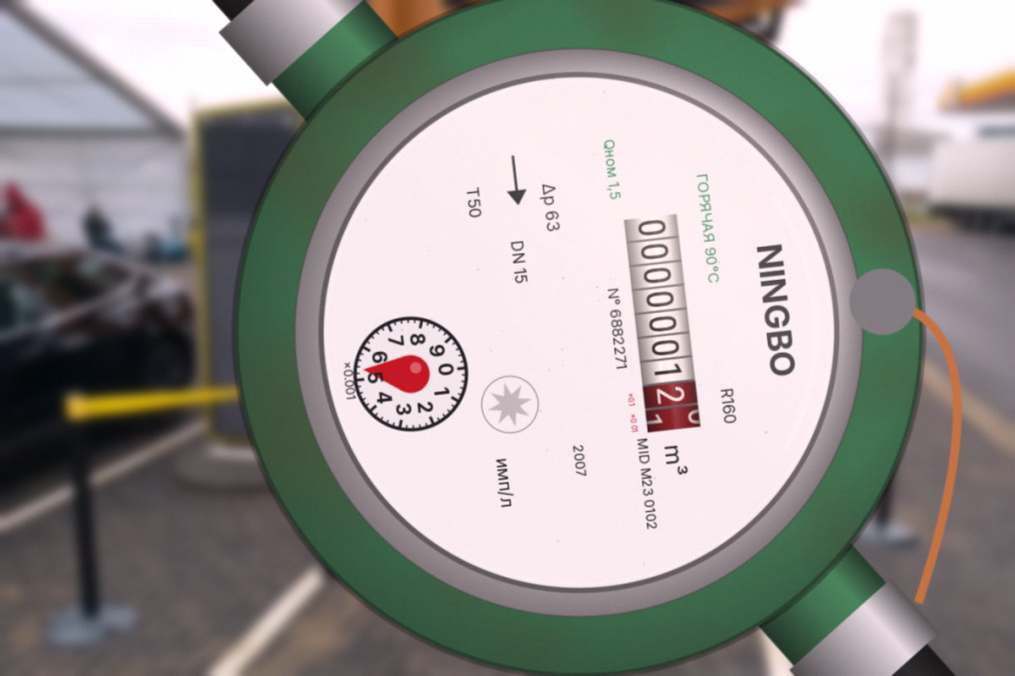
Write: 1.205 m³
